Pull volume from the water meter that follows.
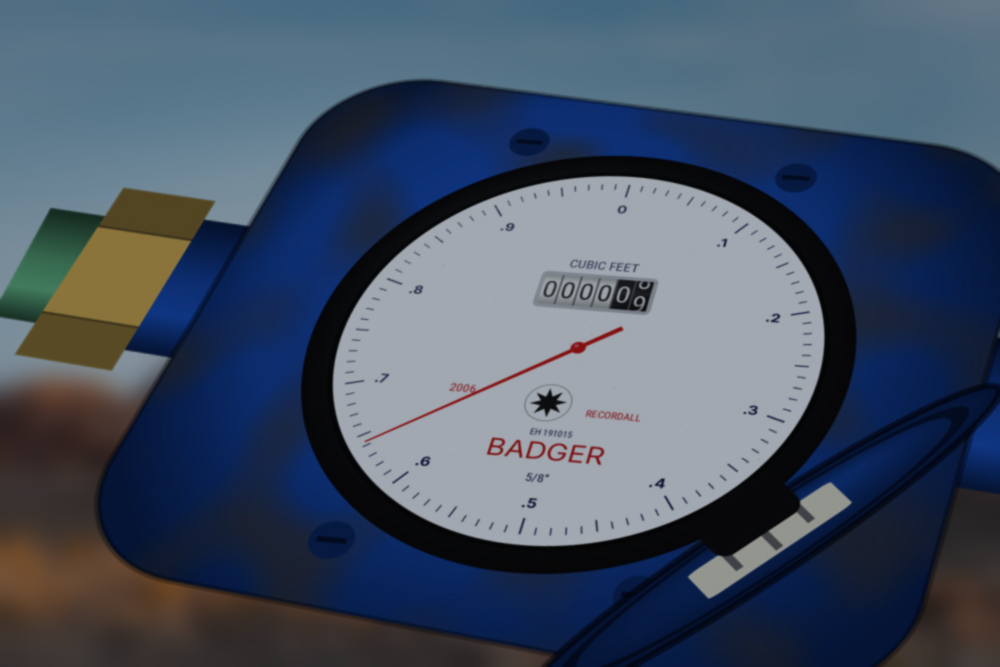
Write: 8.64 ft³
